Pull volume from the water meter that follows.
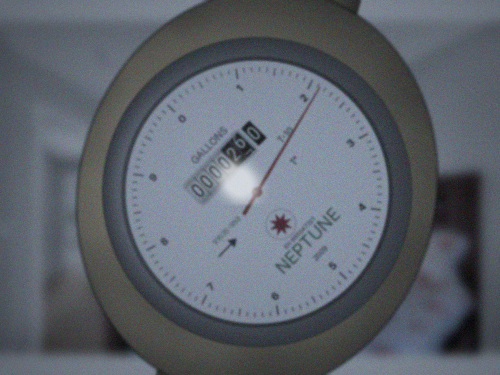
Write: 262.1 gal
